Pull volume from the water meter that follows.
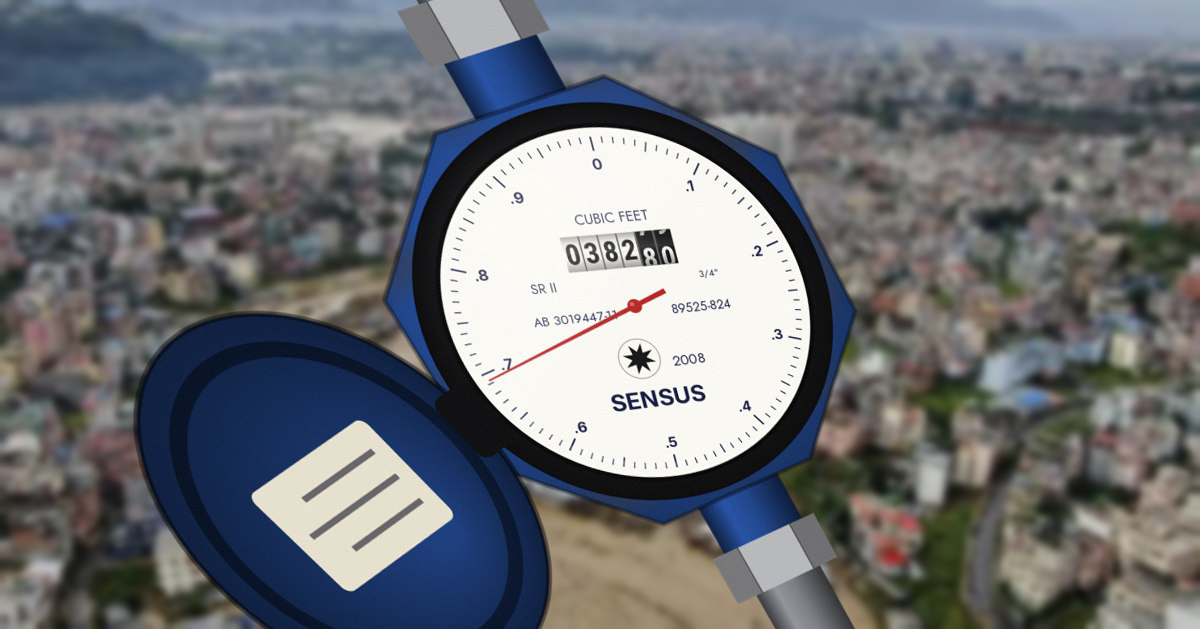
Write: 38279.69 ft³
